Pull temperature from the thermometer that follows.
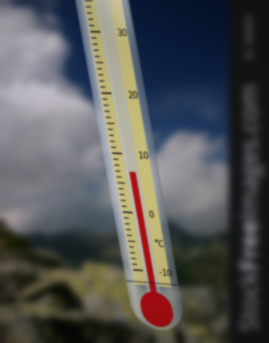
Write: 7 °C
